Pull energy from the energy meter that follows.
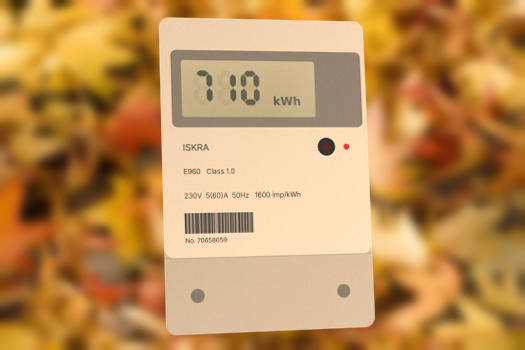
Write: 710 kWh
